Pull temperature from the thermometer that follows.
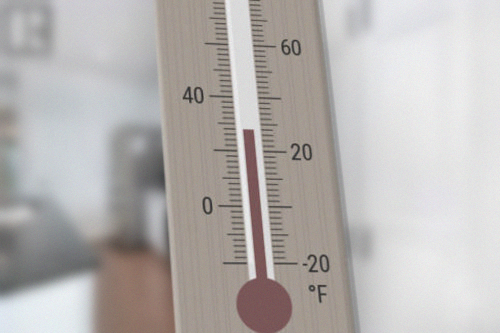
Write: 28 °F
